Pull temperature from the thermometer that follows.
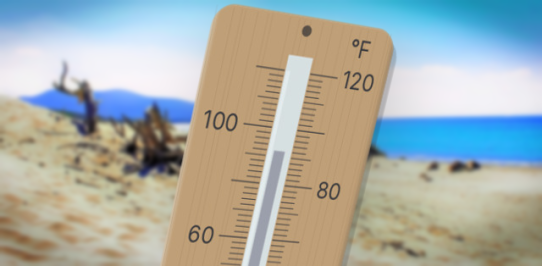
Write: 92 °F
